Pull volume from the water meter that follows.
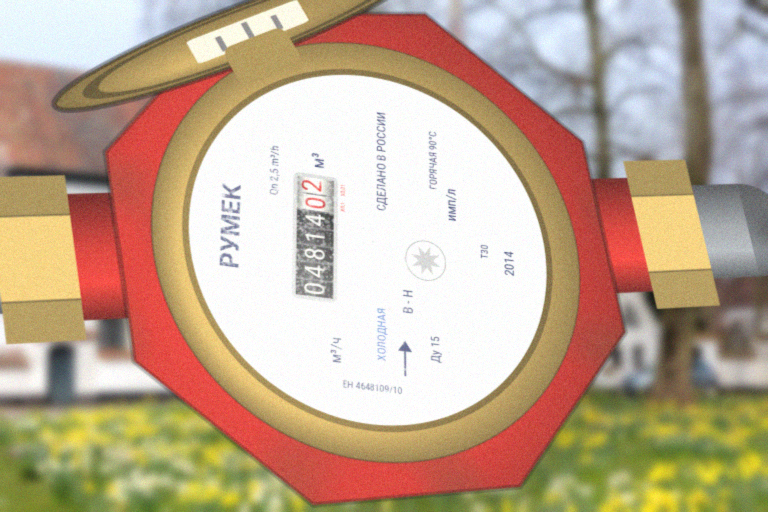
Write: 4814.02 m³
